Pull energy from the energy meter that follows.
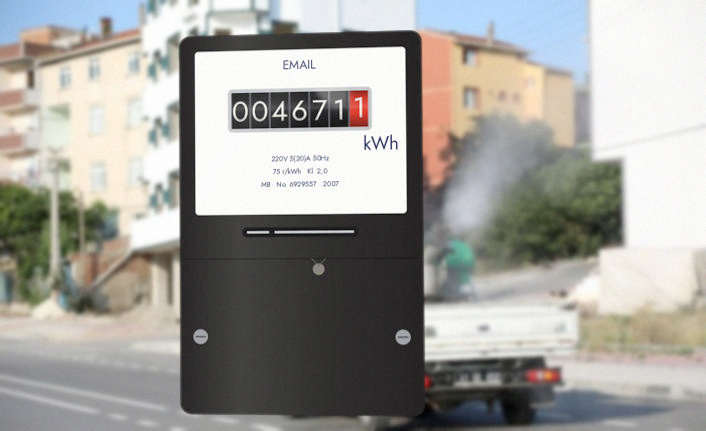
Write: 4671.1 kWh
